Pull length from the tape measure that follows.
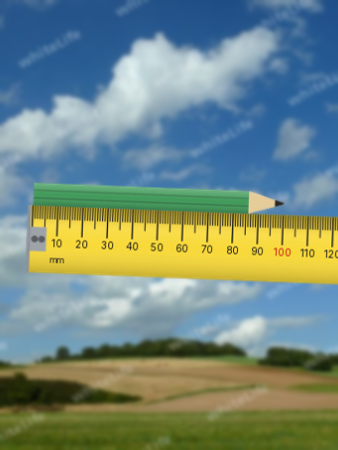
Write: 100 mm
